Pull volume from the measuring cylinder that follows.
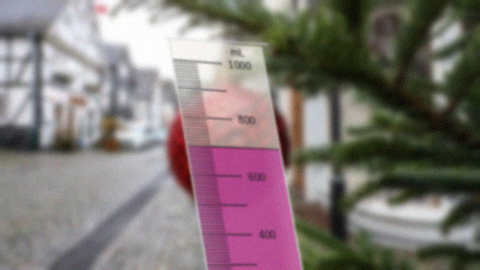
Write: 700 mL
